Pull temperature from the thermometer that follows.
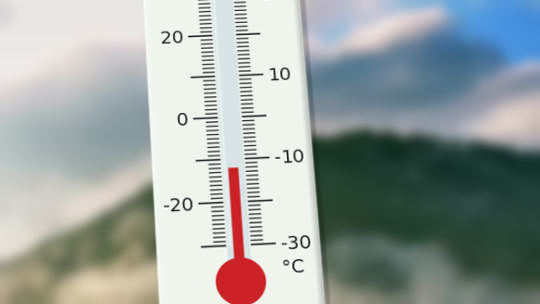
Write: -12 °C
